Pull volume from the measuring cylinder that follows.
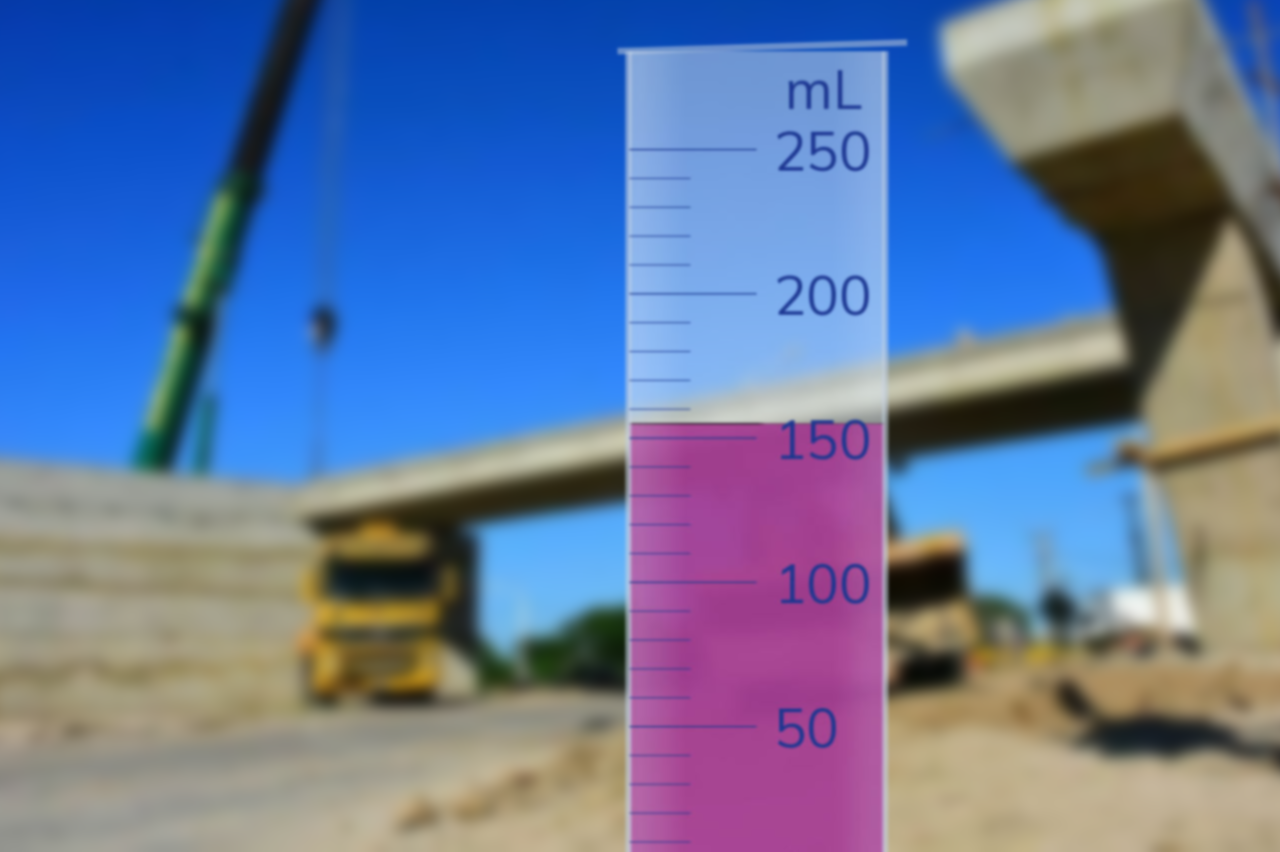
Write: 155 mL
